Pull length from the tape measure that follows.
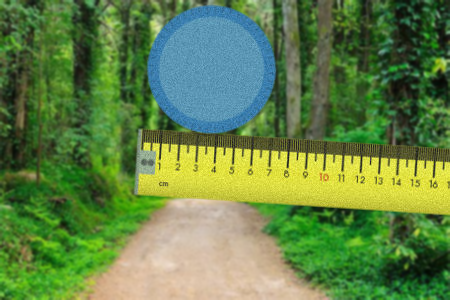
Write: 7 cm
